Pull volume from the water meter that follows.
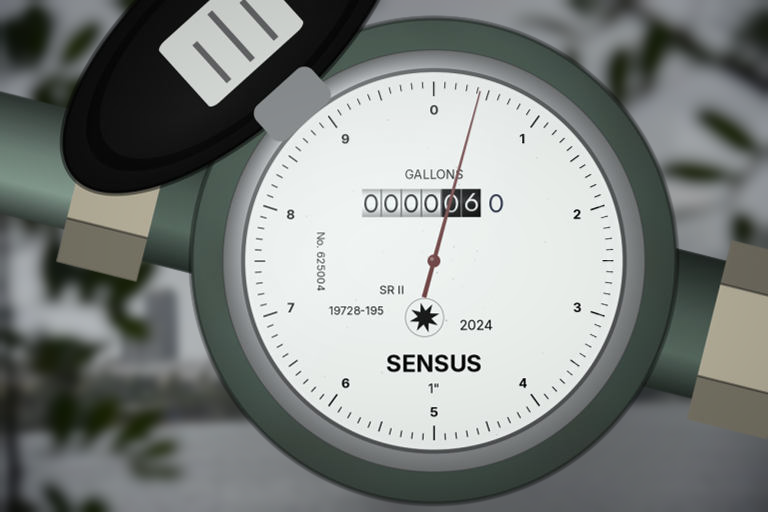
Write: 60.4 gal
